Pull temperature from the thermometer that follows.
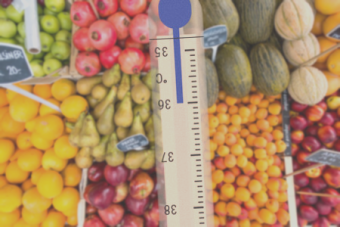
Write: 36 °C
